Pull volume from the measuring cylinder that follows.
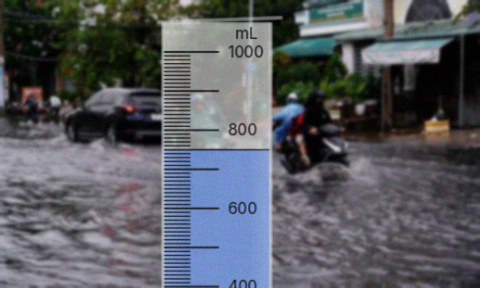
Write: 750 mL
